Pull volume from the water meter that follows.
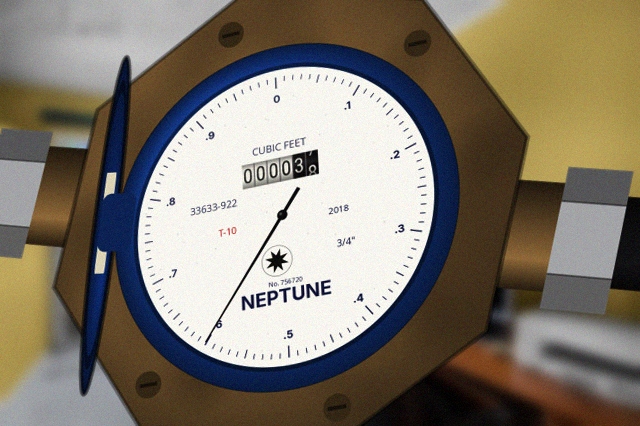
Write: 37.60 ft³
